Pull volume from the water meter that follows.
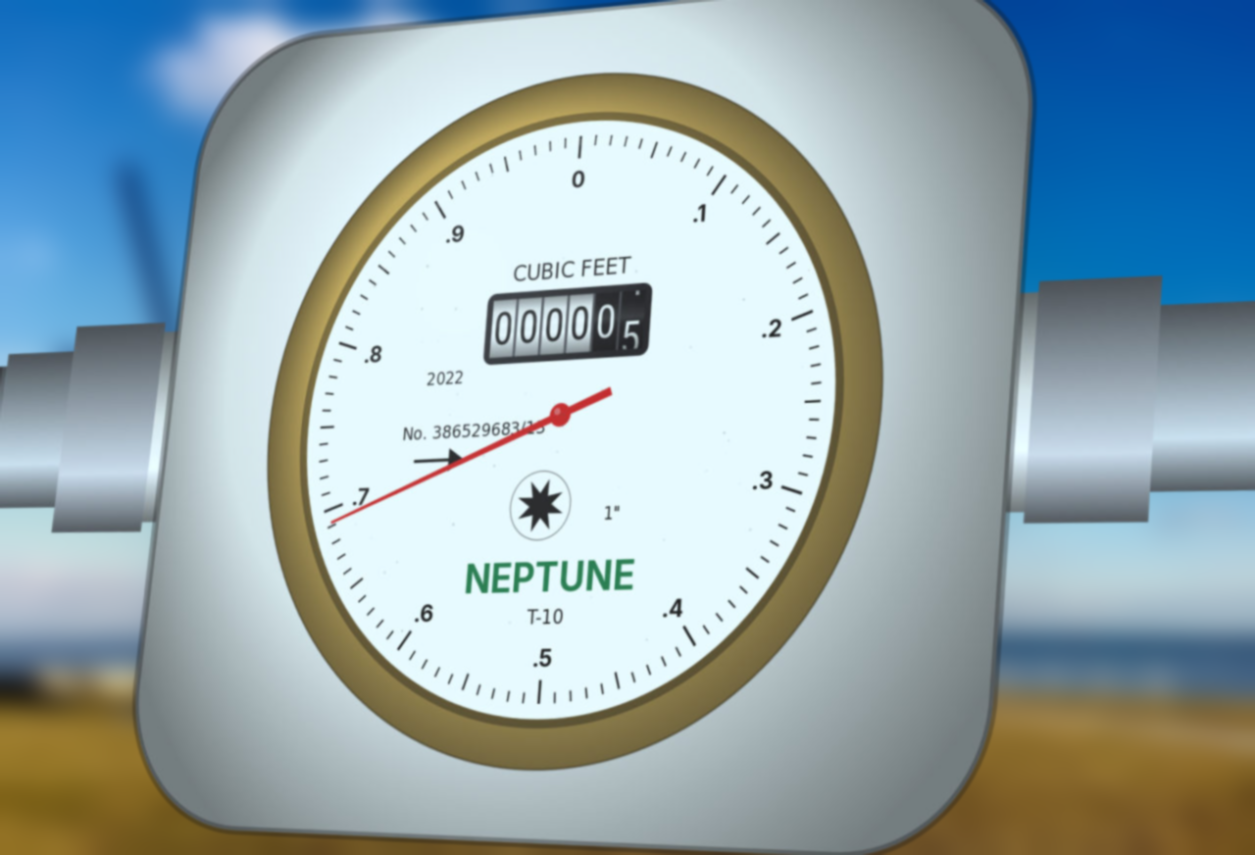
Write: 4.69 ft³
